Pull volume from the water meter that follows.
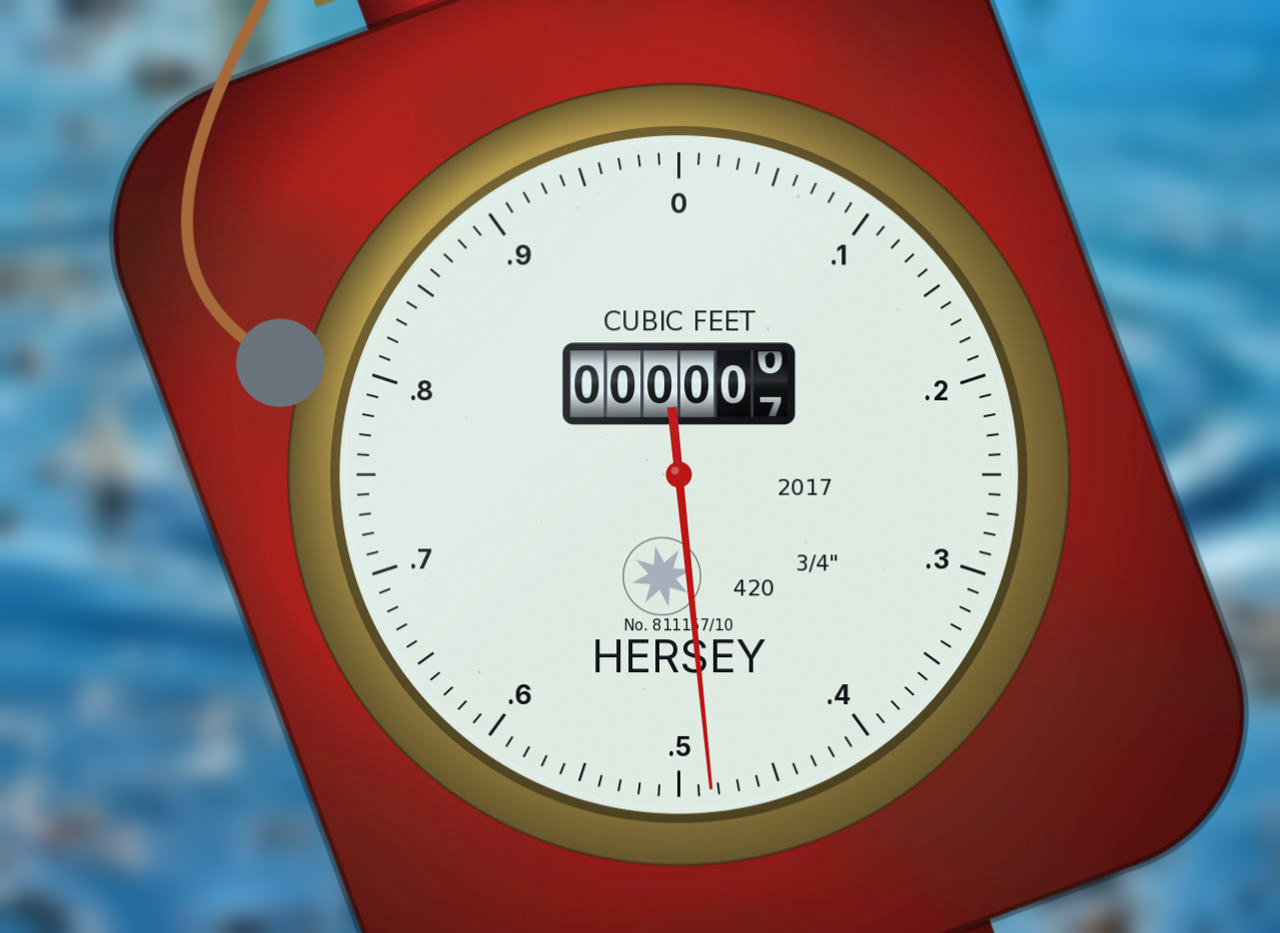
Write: 6.48 ft³
